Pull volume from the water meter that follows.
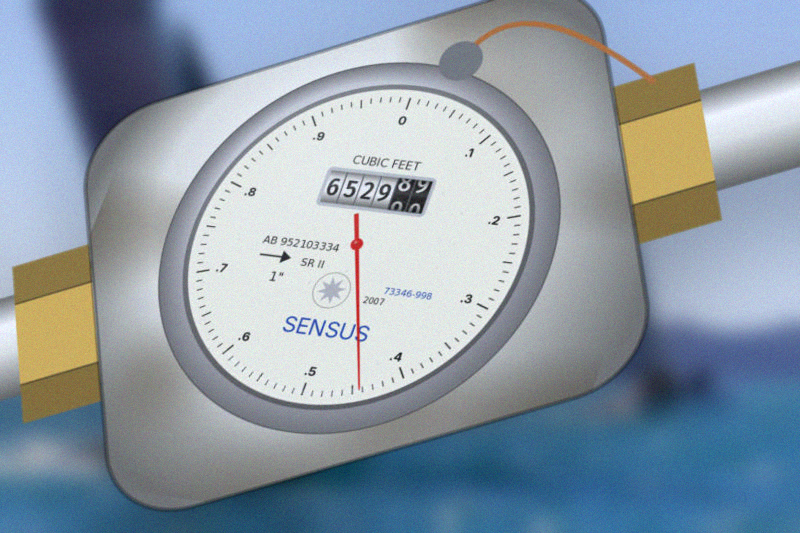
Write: 652989.44 ft³
